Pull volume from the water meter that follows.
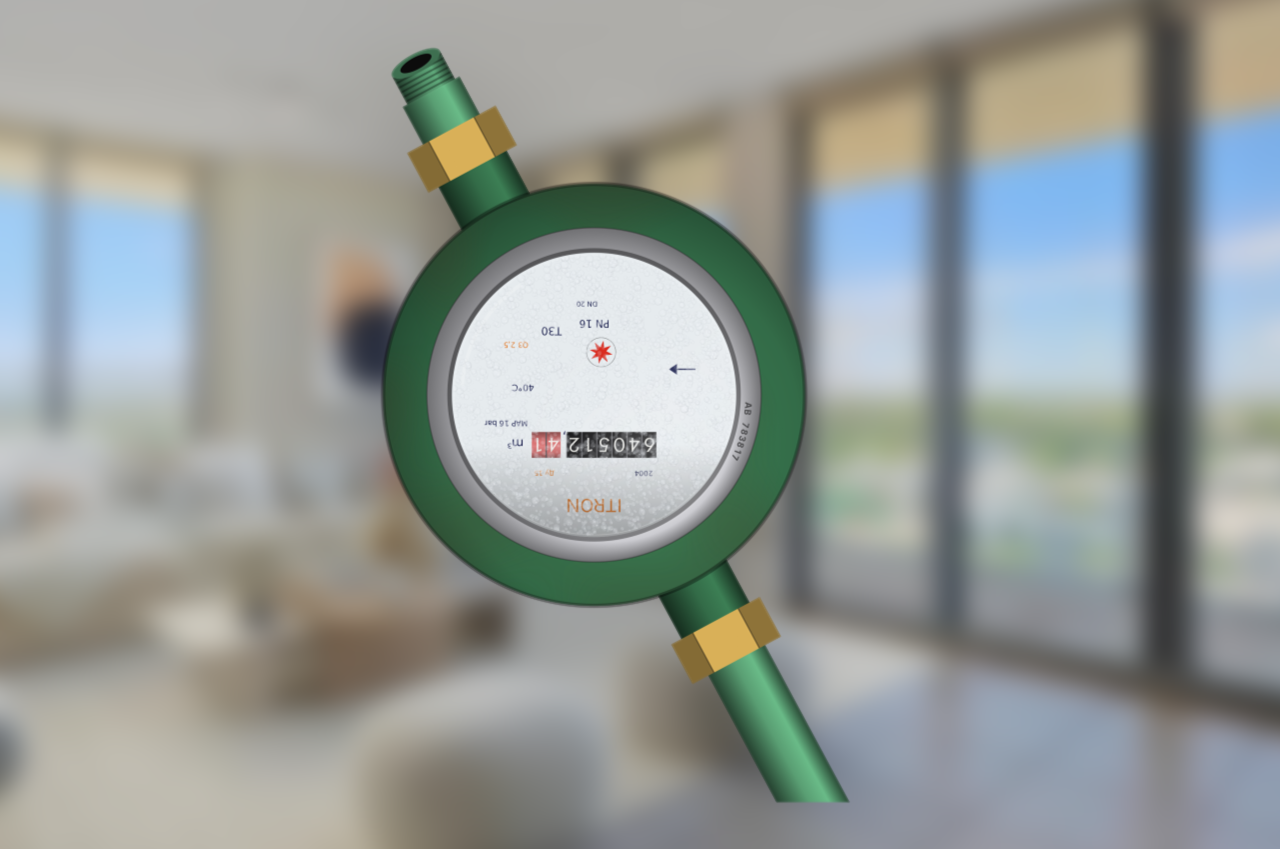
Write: 640512.41 m³
